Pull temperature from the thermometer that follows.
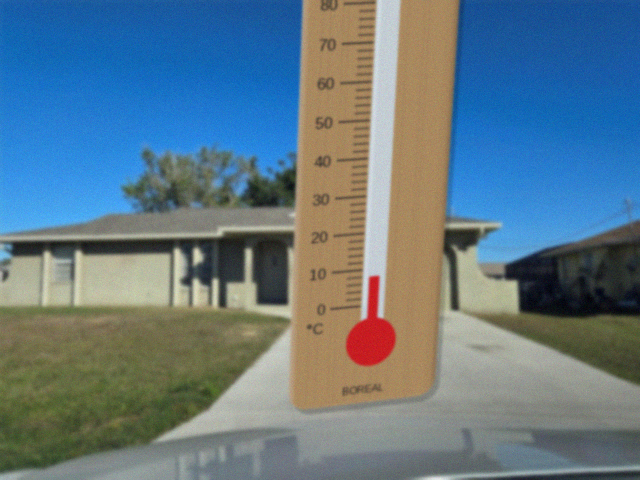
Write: 8 °C
